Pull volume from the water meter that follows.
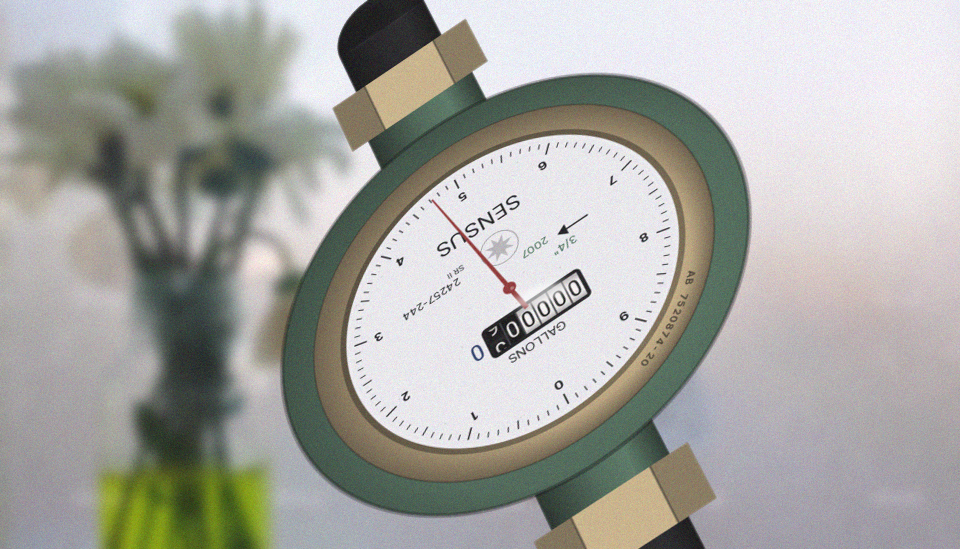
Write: 54.7 gal
